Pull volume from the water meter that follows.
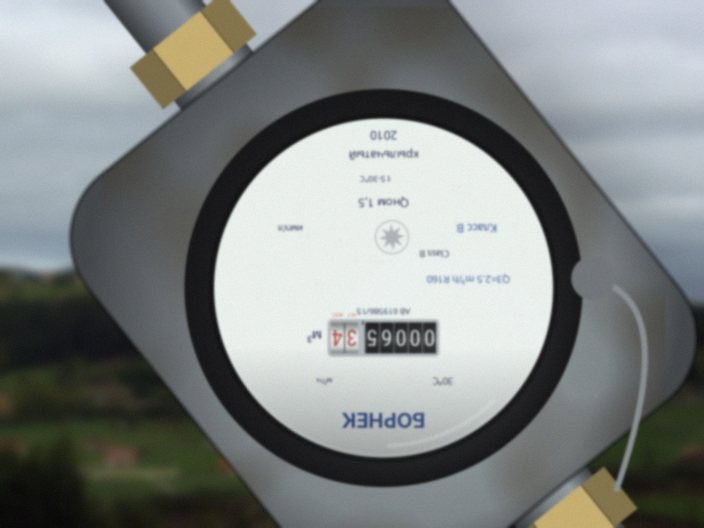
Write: 65.34 m³
